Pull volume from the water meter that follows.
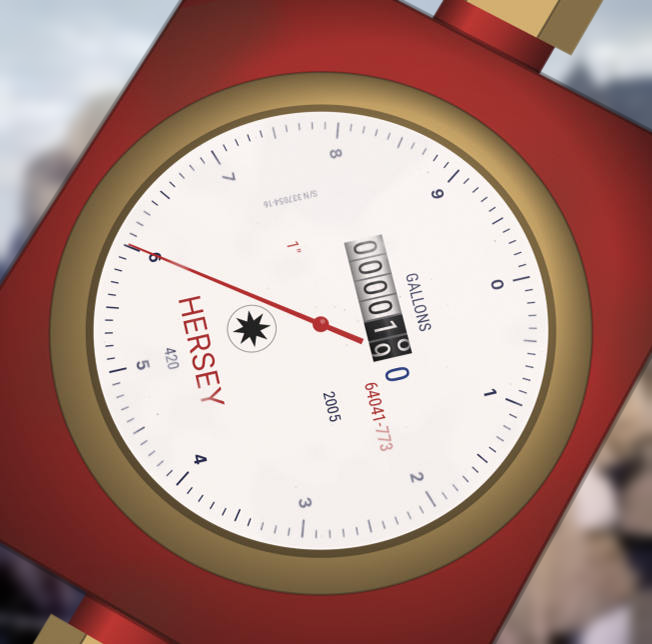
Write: 186.0 gal
